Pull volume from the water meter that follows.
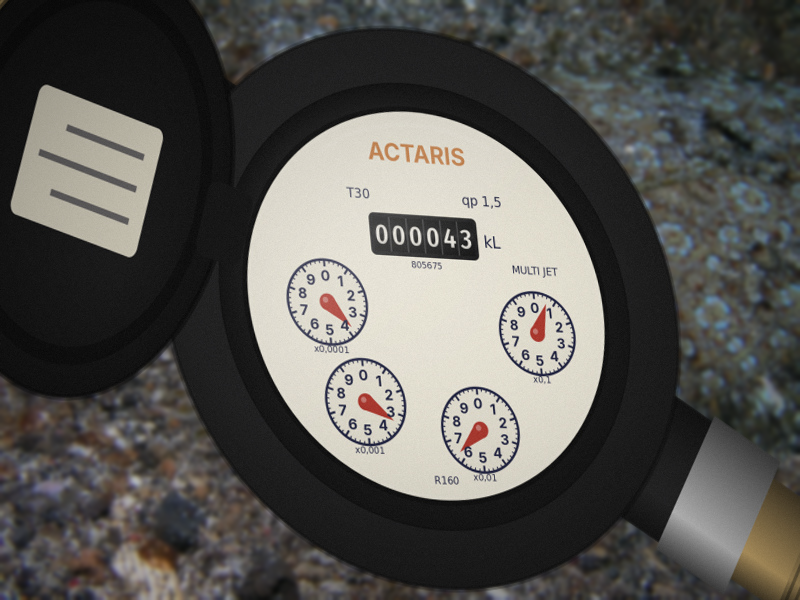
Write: 43.0633 kL
